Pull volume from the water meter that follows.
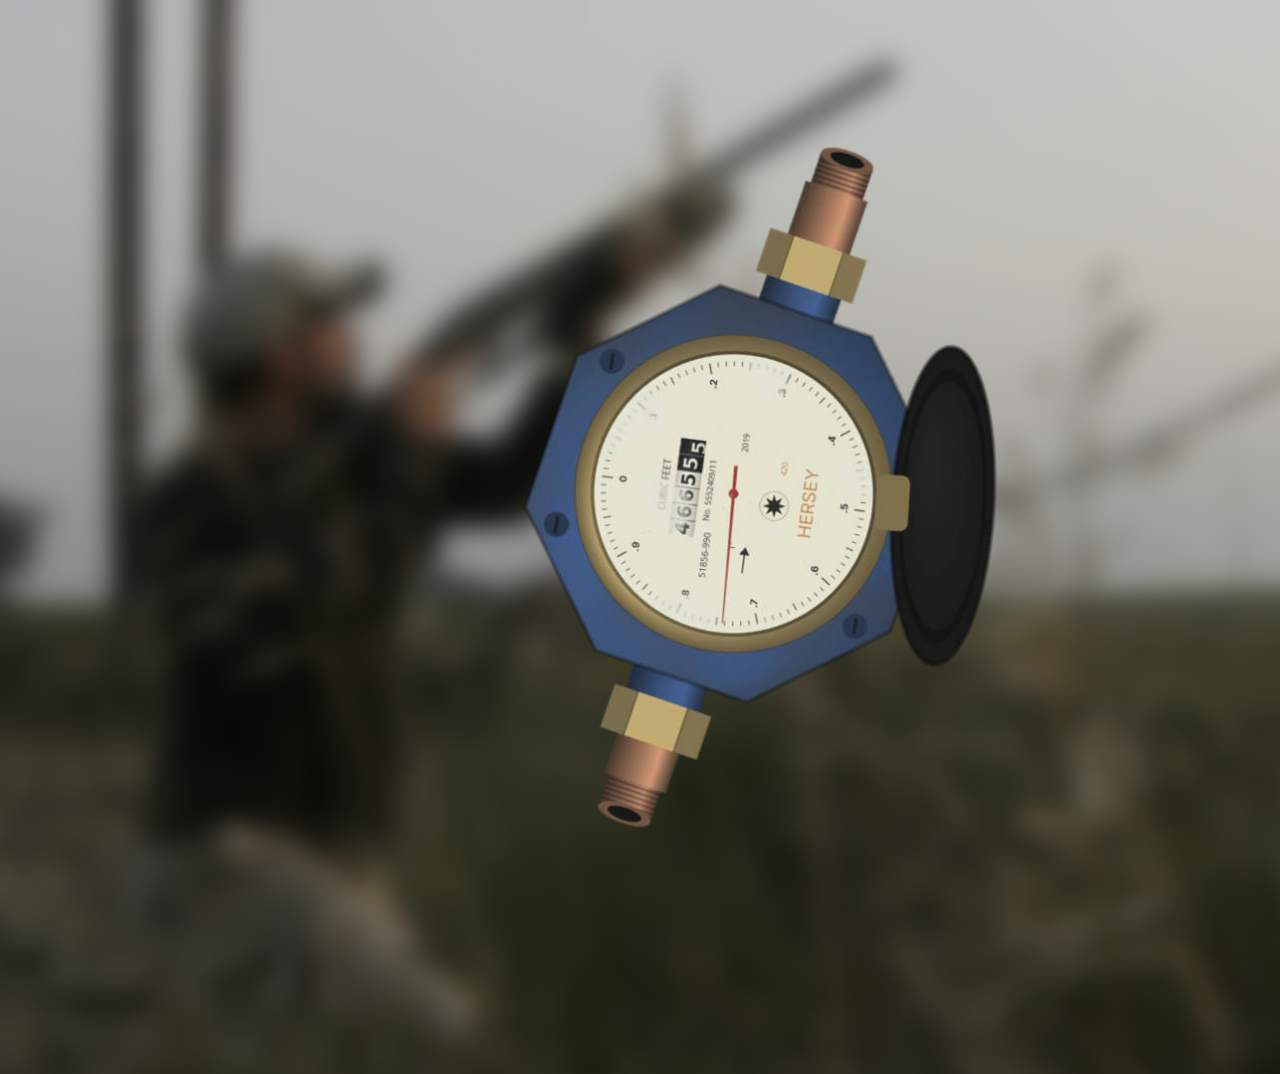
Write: 466554.74 ft³
